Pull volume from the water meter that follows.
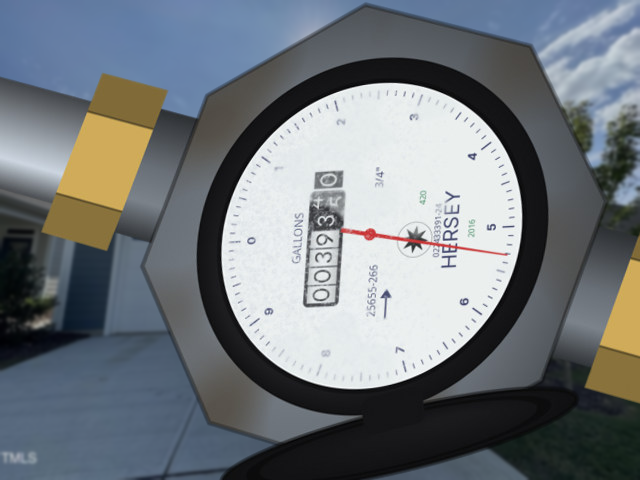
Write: 39345.3 gal
